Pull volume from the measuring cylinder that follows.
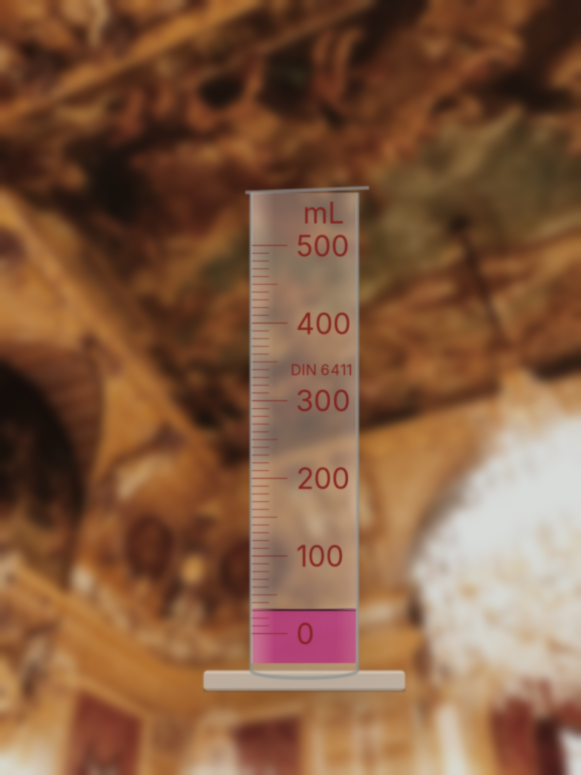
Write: 30 mL
